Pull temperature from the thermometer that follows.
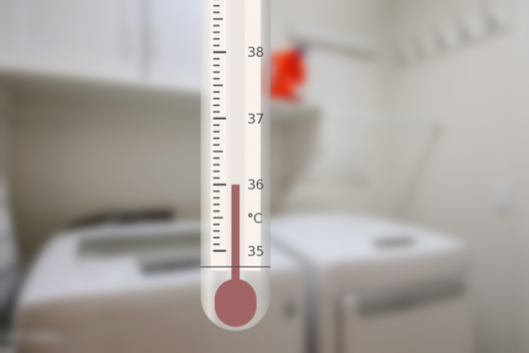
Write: 36 °C
